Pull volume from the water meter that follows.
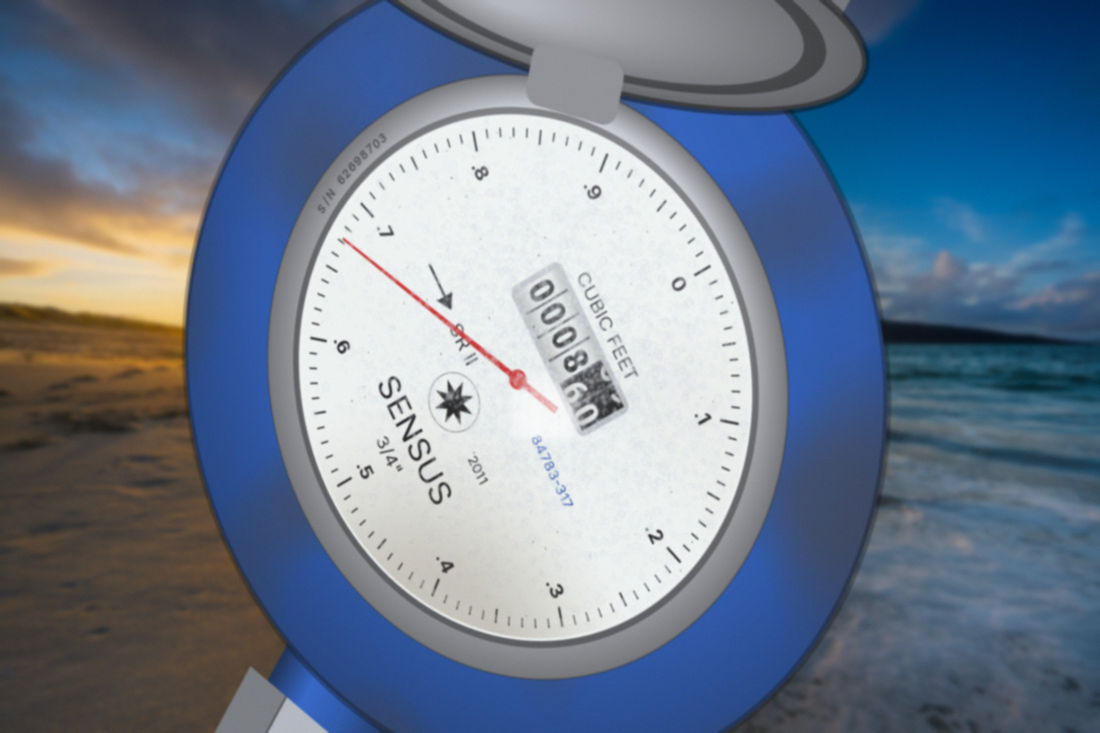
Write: 859.67 ft³
